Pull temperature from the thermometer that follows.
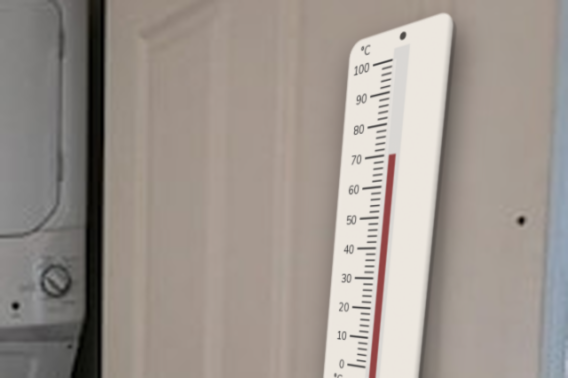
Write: 70 °C
